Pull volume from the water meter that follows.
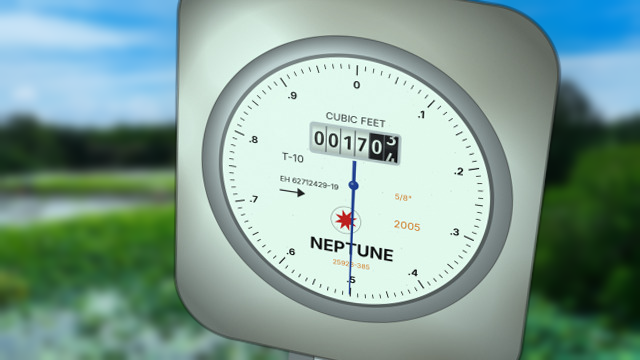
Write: 1703.50 ft³
